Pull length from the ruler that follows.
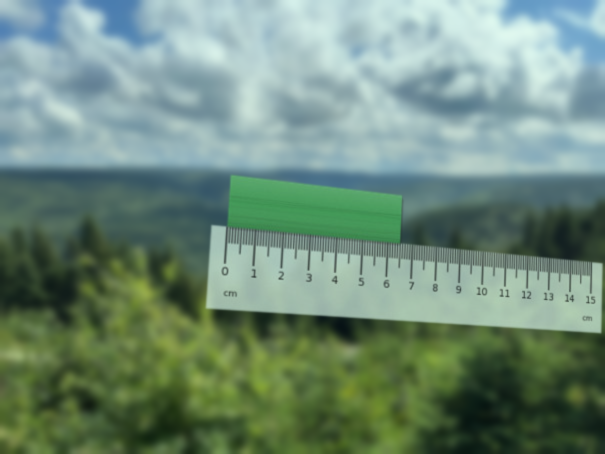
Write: 6.5 cm
